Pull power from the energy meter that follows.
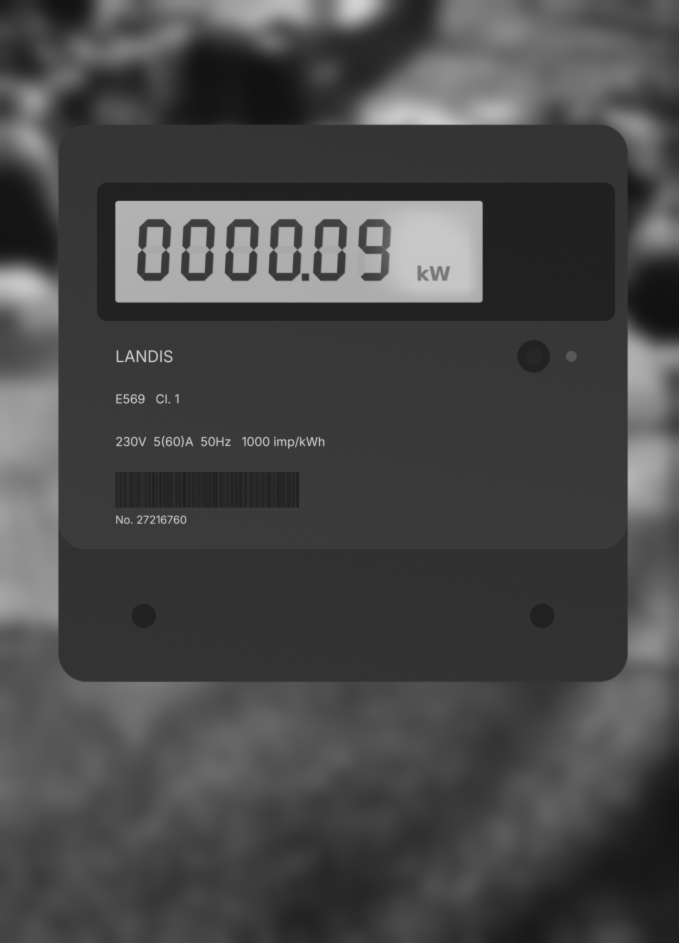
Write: 0.09 kW
